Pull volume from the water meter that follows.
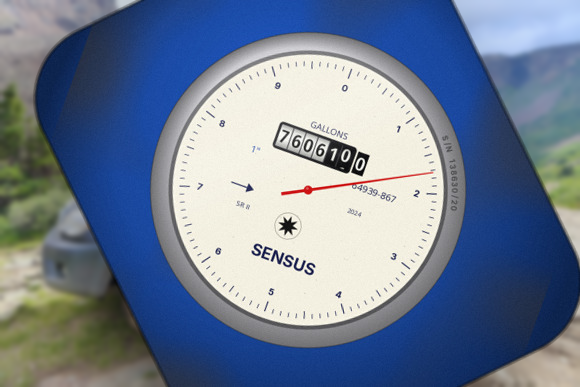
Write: 7606101.7 gal
